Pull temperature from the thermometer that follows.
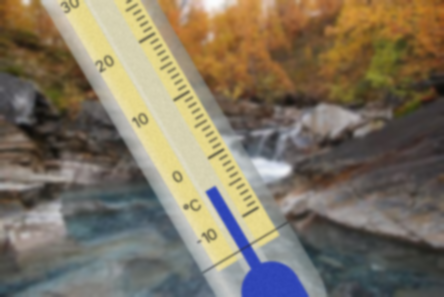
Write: -4 °C
